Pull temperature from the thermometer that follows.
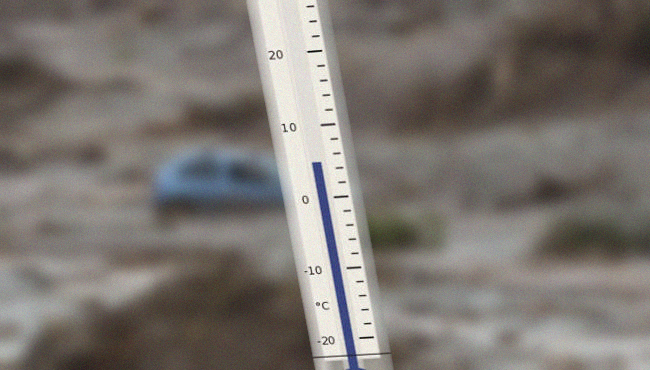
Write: 5 °C
